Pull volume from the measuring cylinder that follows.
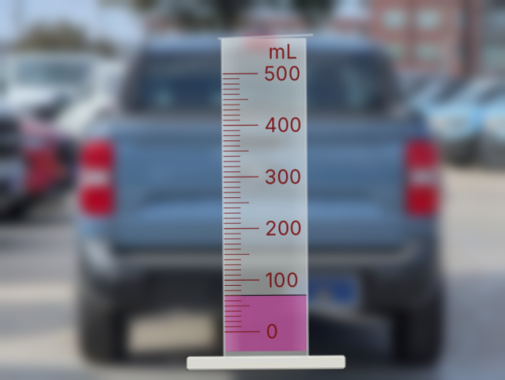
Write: 70 mL
